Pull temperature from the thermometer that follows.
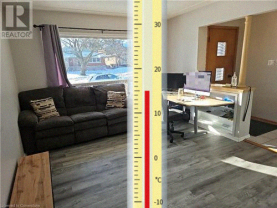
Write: 15 °C
